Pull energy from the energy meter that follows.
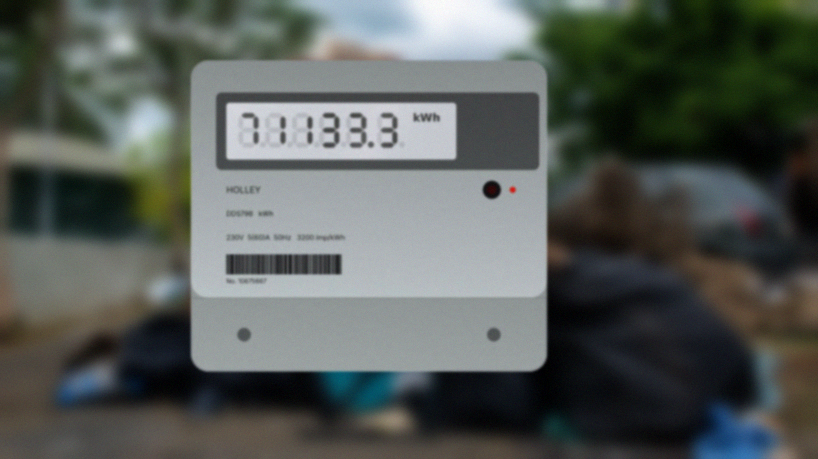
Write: 71133.3 kWh
